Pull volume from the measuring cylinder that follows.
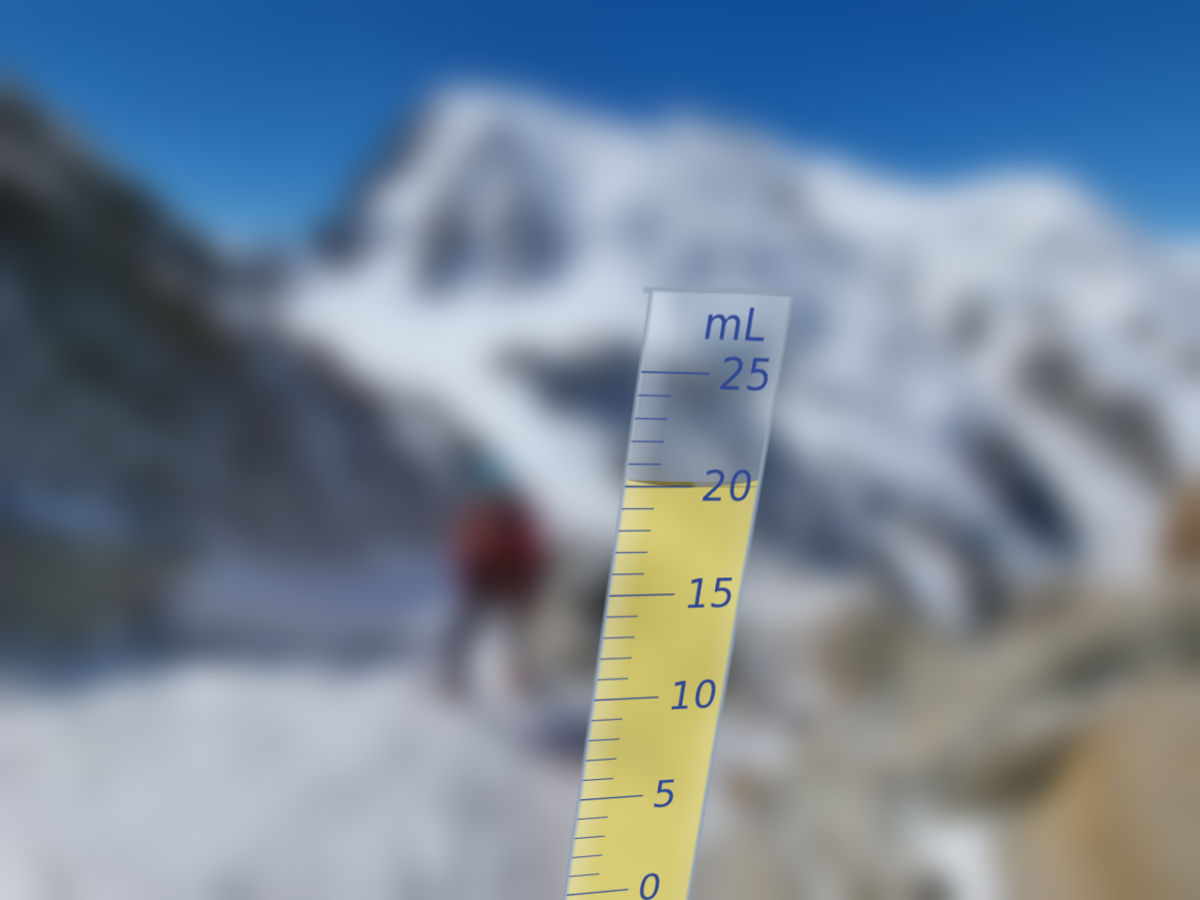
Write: 20 mL
